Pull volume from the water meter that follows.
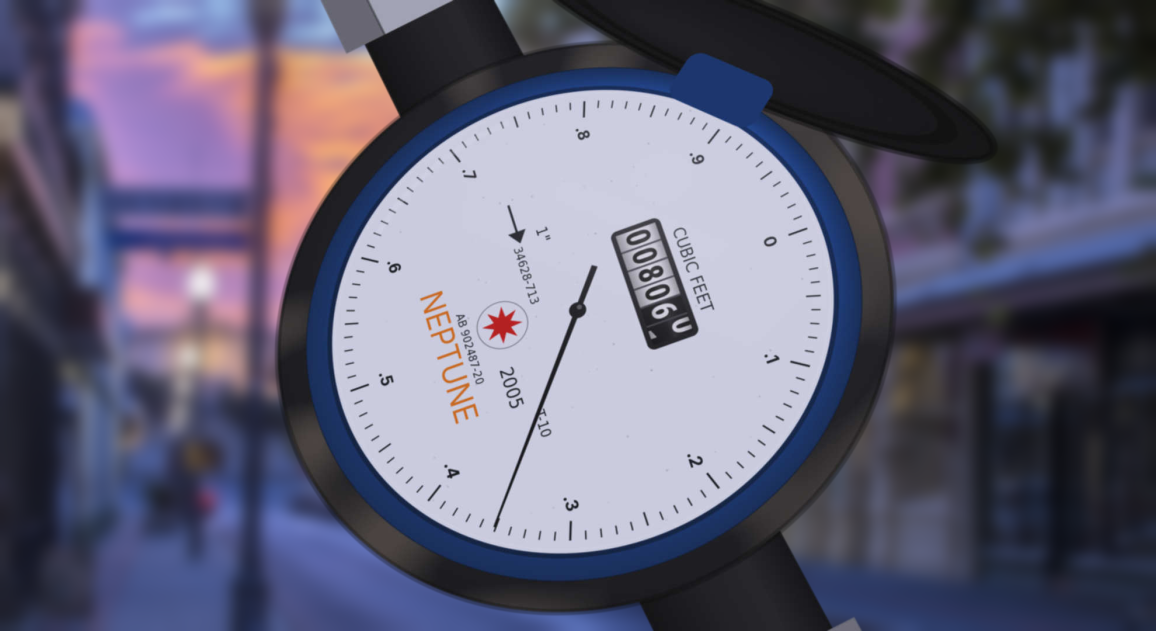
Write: 8060.35 ft³
